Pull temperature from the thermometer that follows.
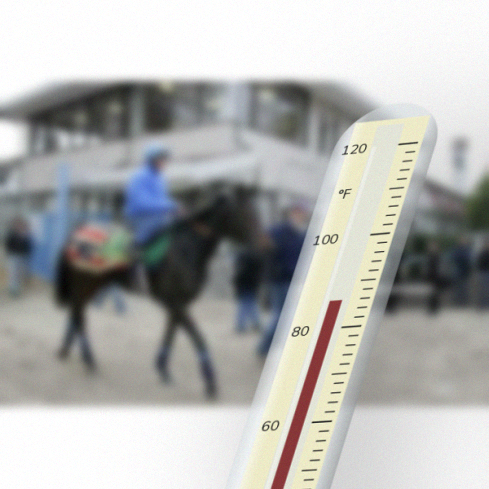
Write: 86 °F
